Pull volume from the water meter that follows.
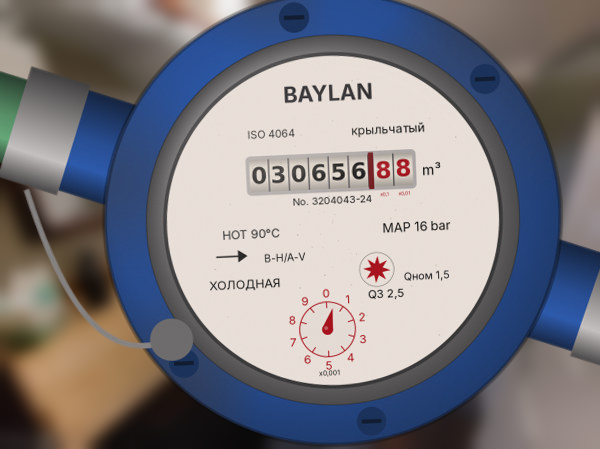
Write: 30656.880 m³
